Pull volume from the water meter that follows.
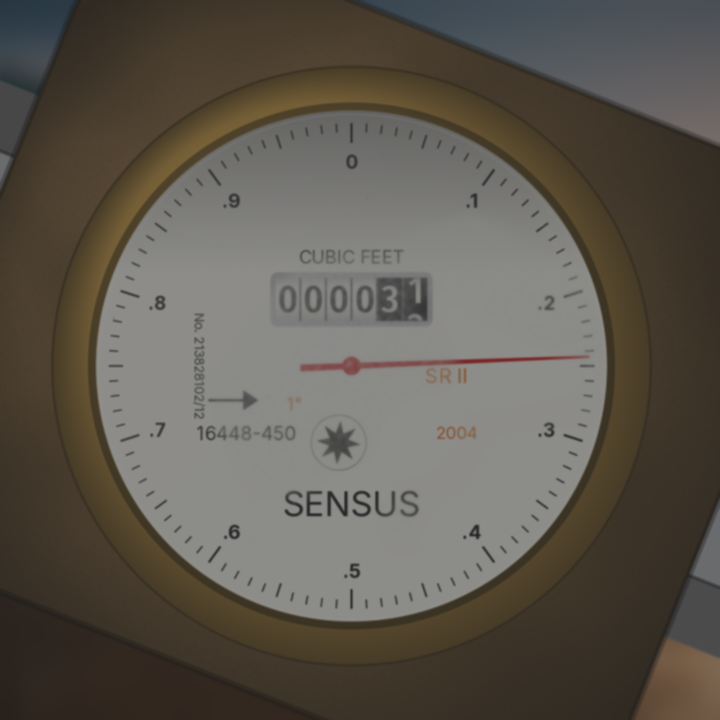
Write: 31.24 ft³
